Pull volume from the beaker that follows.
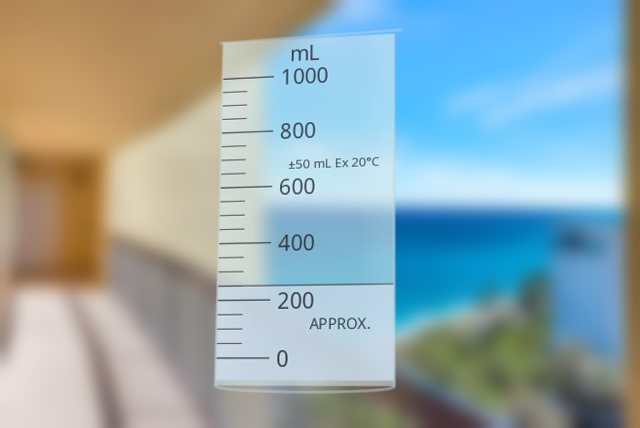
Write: 250 mL
